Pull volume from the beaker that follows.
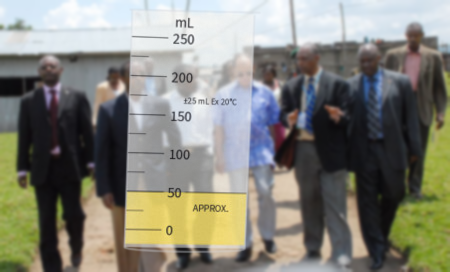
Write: 50 mL
